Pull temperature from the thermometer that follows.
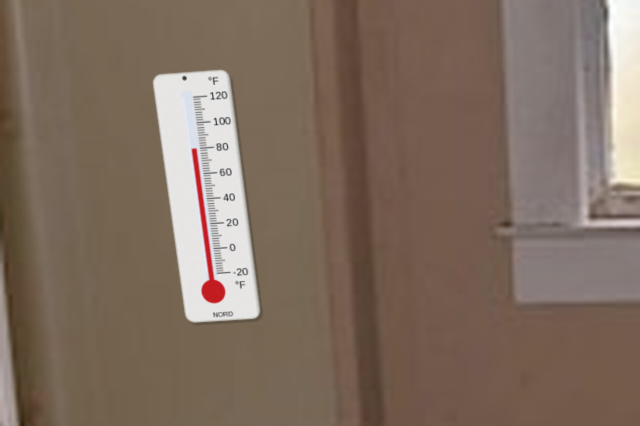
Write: 80 °F
